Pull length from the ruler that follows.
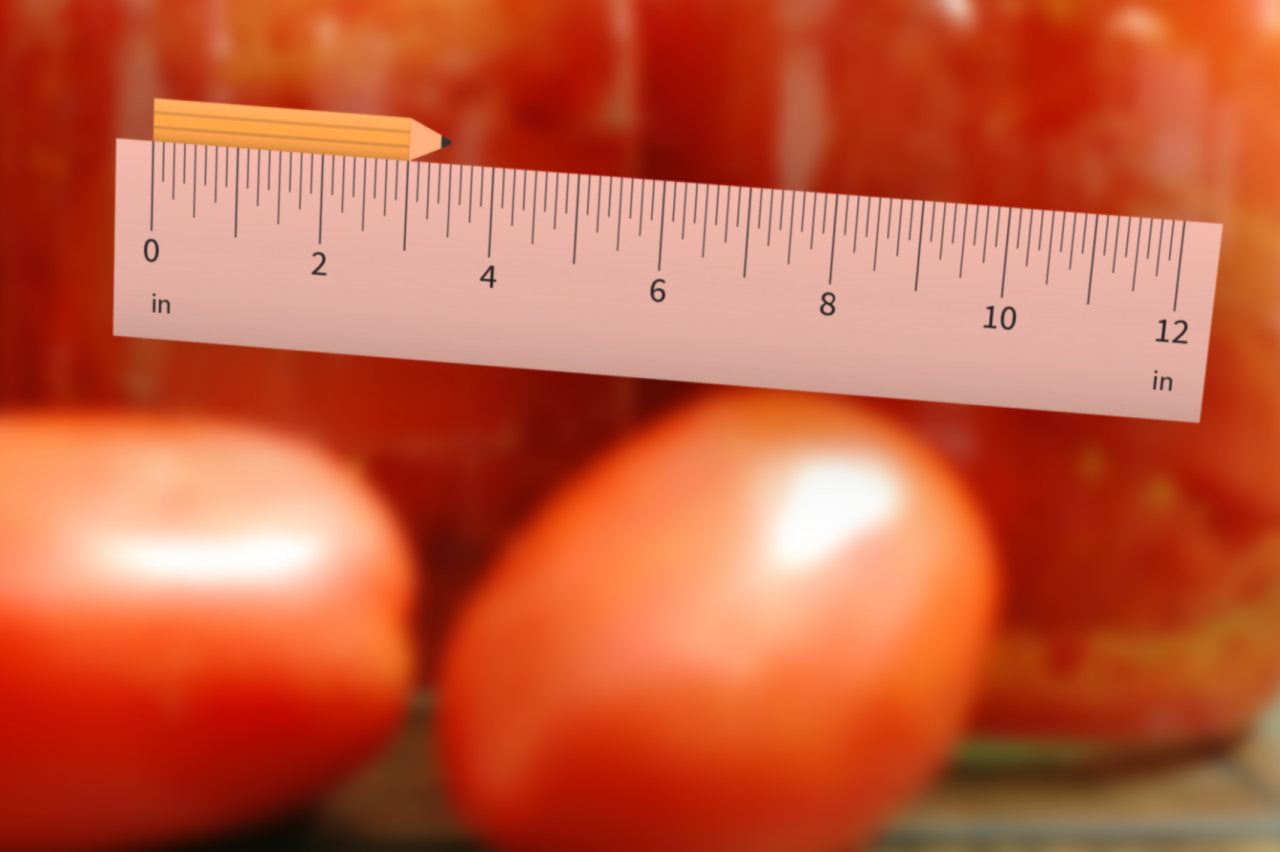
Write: 3.5 in
